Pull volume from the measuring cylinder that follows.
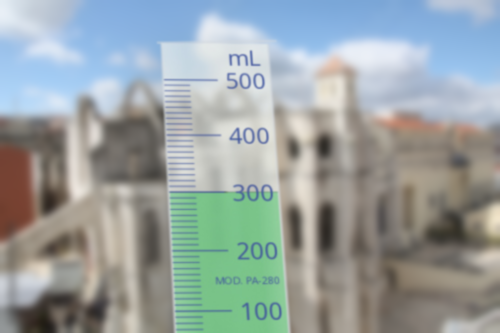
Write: 300 mL
